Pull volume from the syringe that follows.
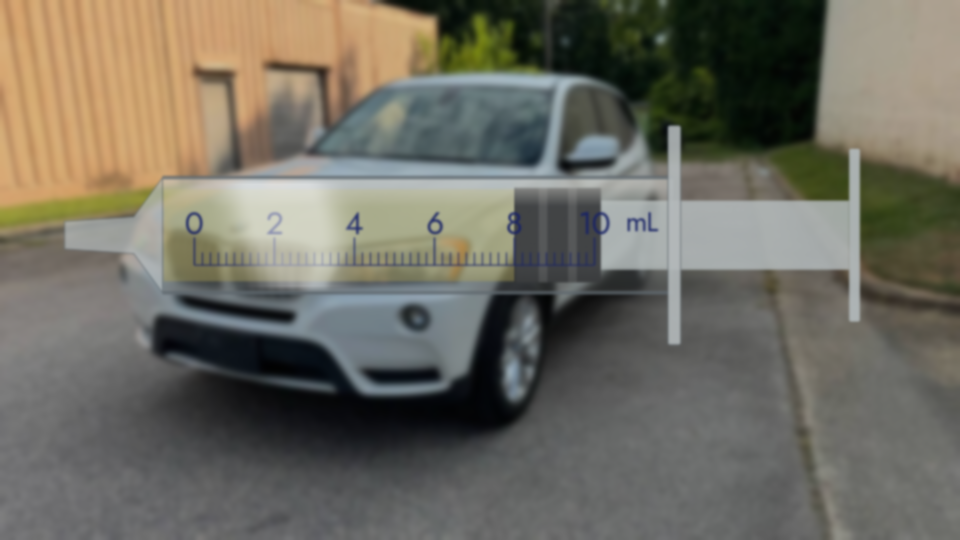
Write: 8 mL
